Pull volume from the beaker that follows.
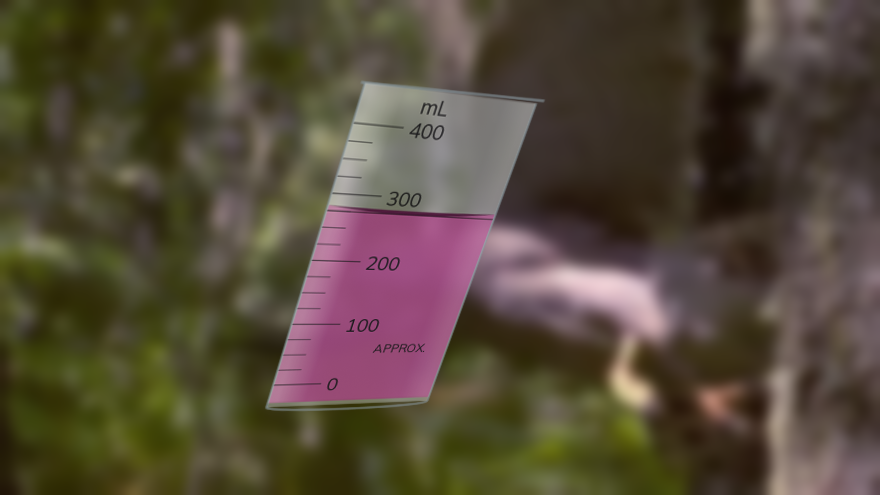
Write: 275 mL
